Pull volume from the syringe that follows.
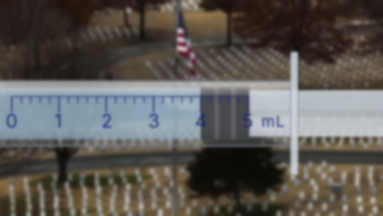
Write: 4 mL
